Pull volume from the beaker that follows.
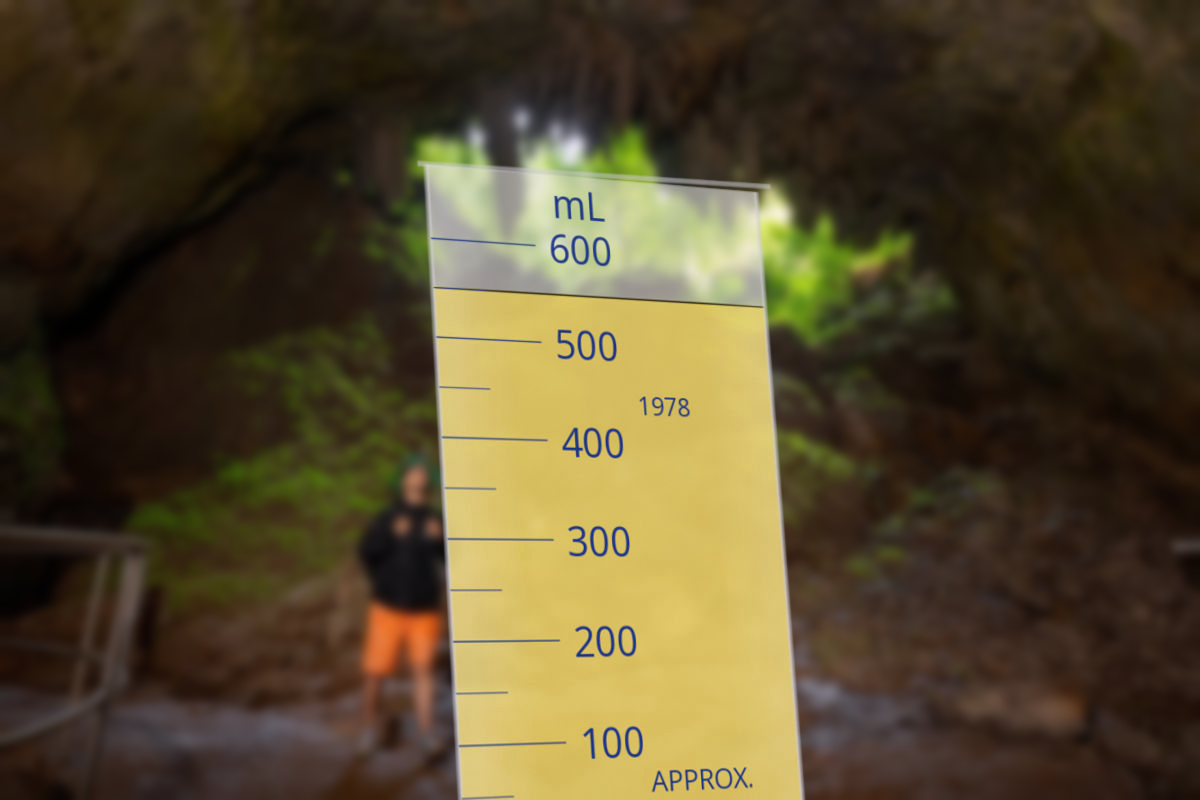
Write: 550 mL
